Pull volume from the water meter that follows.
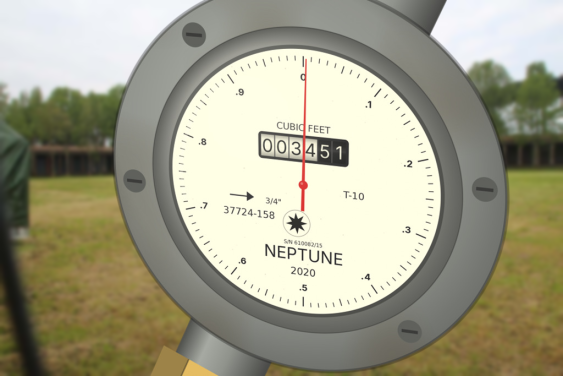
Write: 3451.00 ft³
